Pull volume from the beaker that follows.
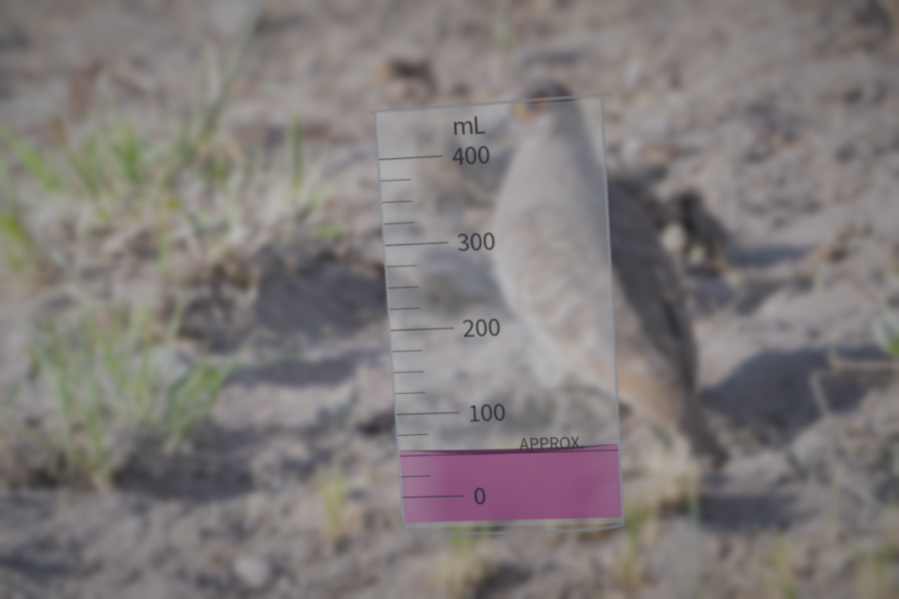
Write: 50 mL
